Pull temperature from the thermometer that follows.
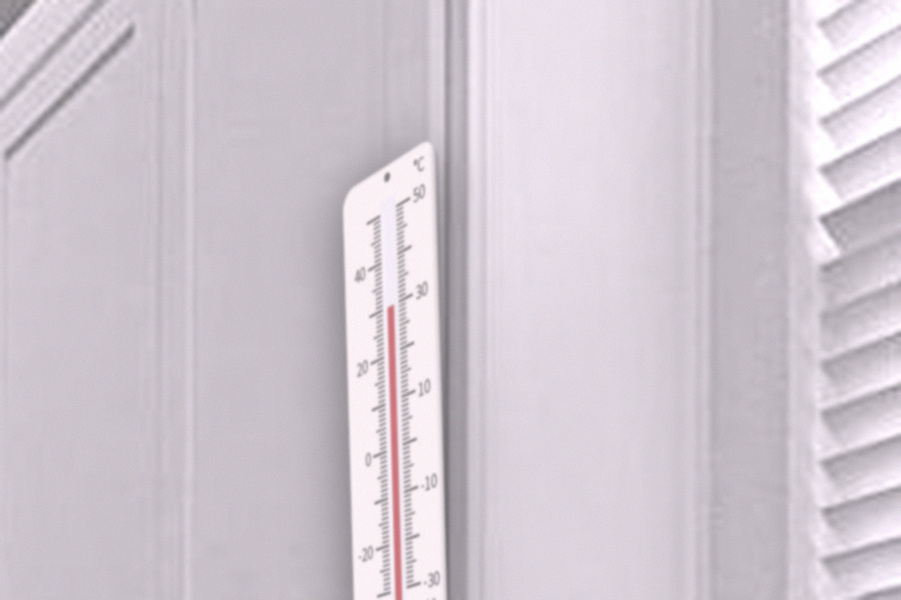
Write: 30 °C
